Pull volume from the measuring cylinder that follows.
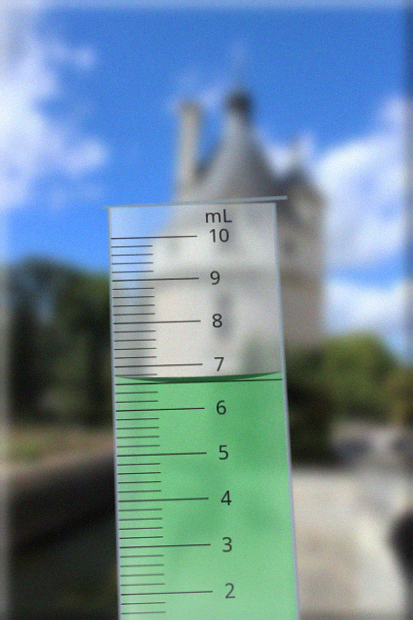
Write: 6.6 mL
